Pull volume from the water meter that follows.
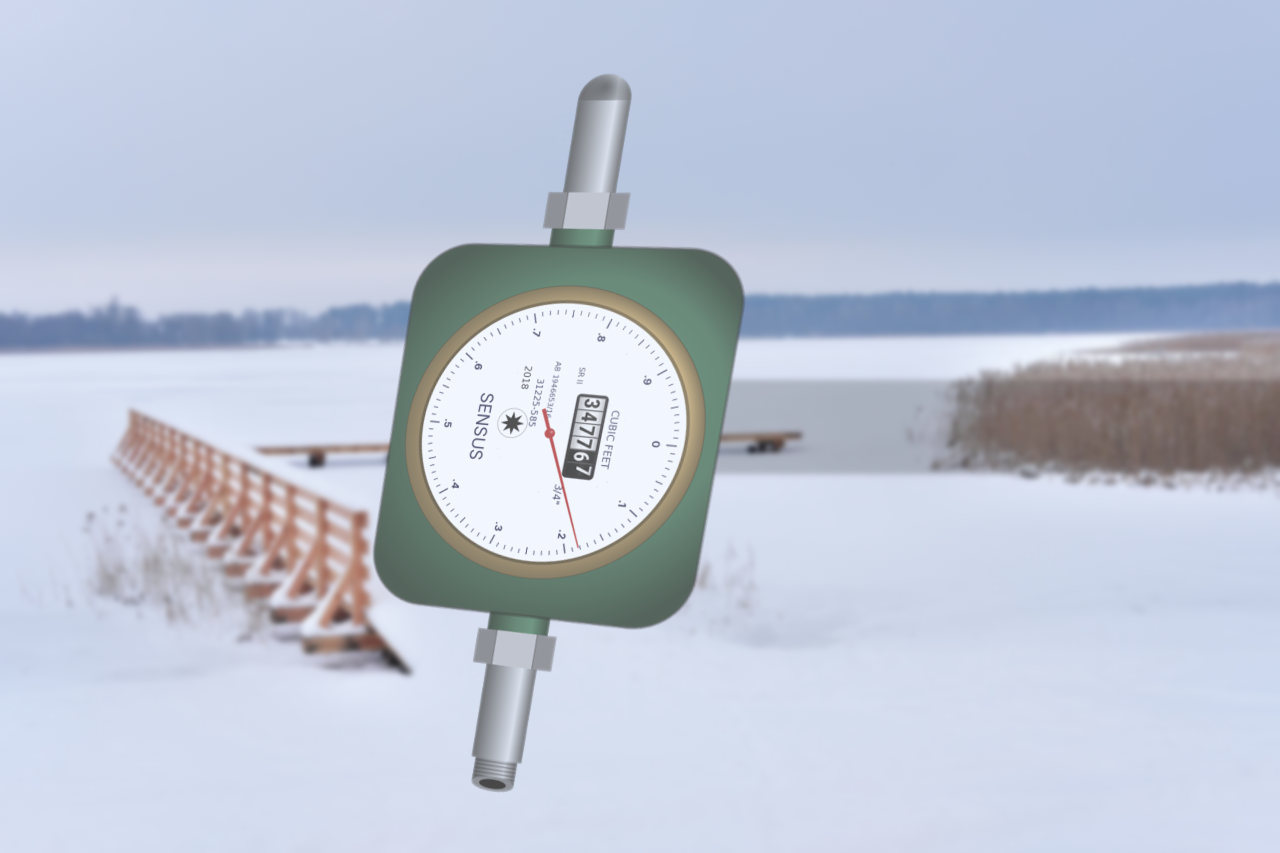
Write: 347767.18 ft³
